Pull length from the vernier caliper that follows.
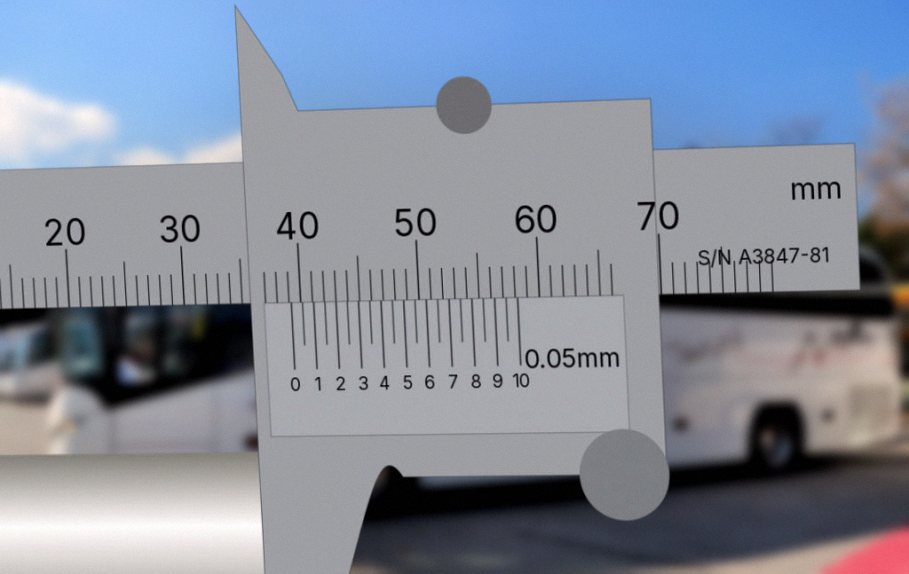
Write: 39.2 mm
